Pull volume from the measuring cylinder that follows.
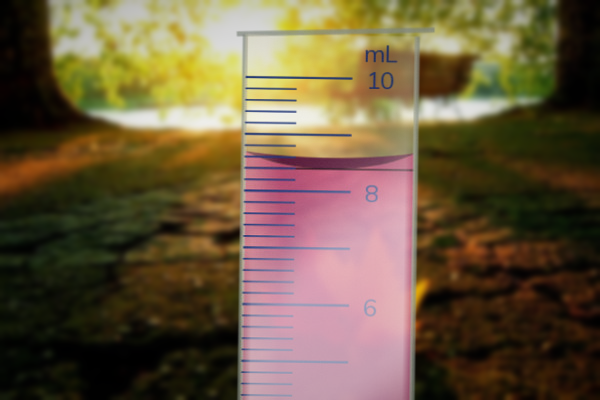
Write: 8.4 mL
